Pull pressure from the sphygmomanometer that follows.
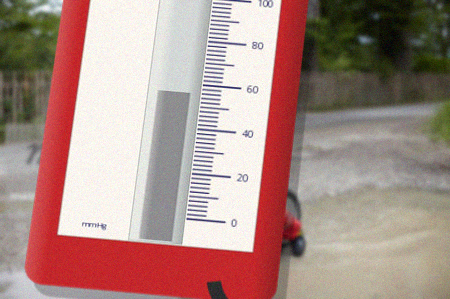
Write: 56 mmHg
